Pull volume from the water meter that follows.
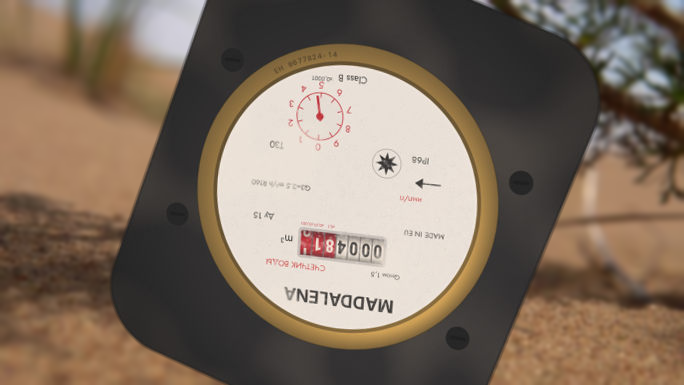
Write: 4.8114 m³
